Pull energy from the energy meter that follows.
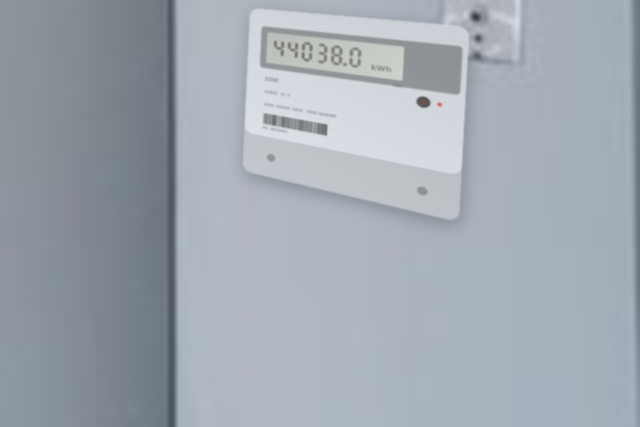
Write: 44038.0 kWh
